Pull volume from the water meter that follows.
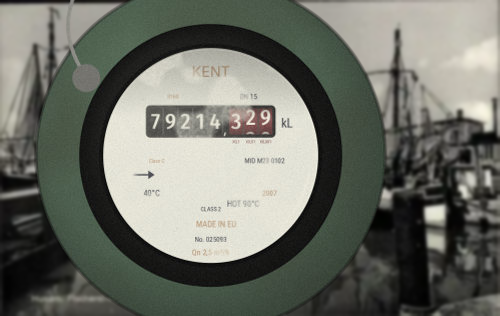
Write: 79214.329 kL
